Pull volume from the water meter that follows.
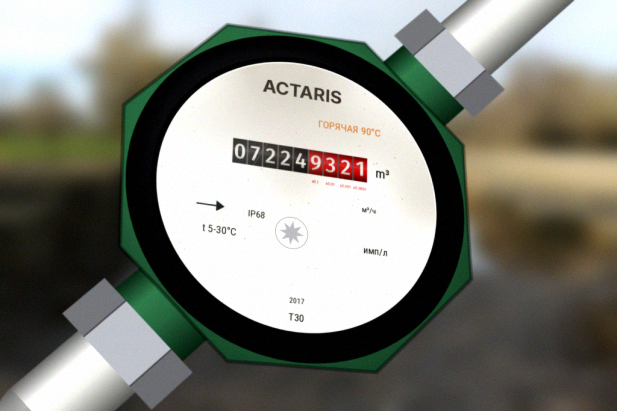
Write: 7224.9321 m³
